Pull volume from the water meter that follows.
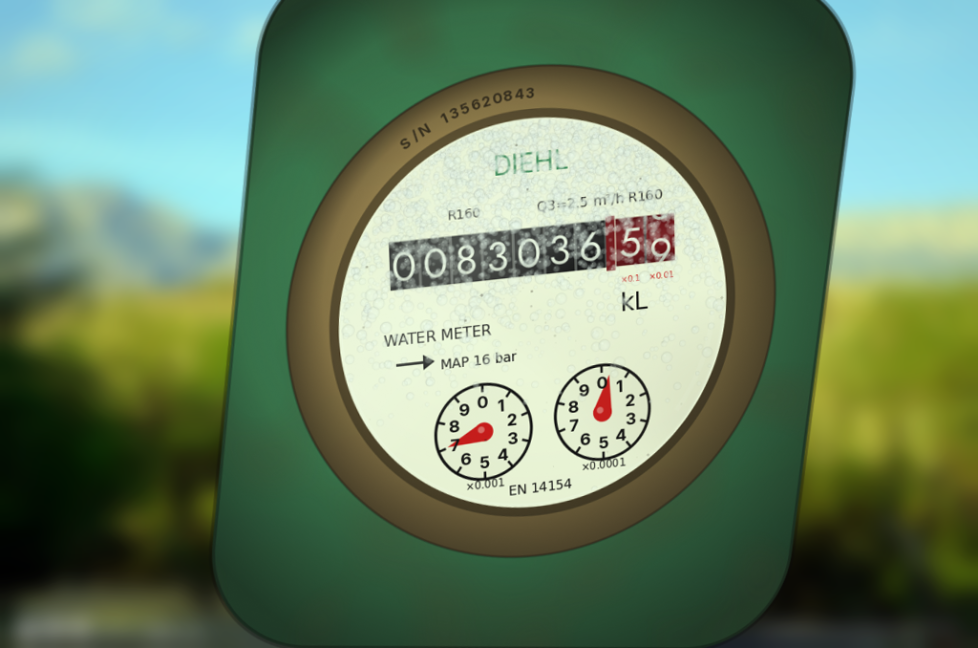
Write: 83036.5870 kL
